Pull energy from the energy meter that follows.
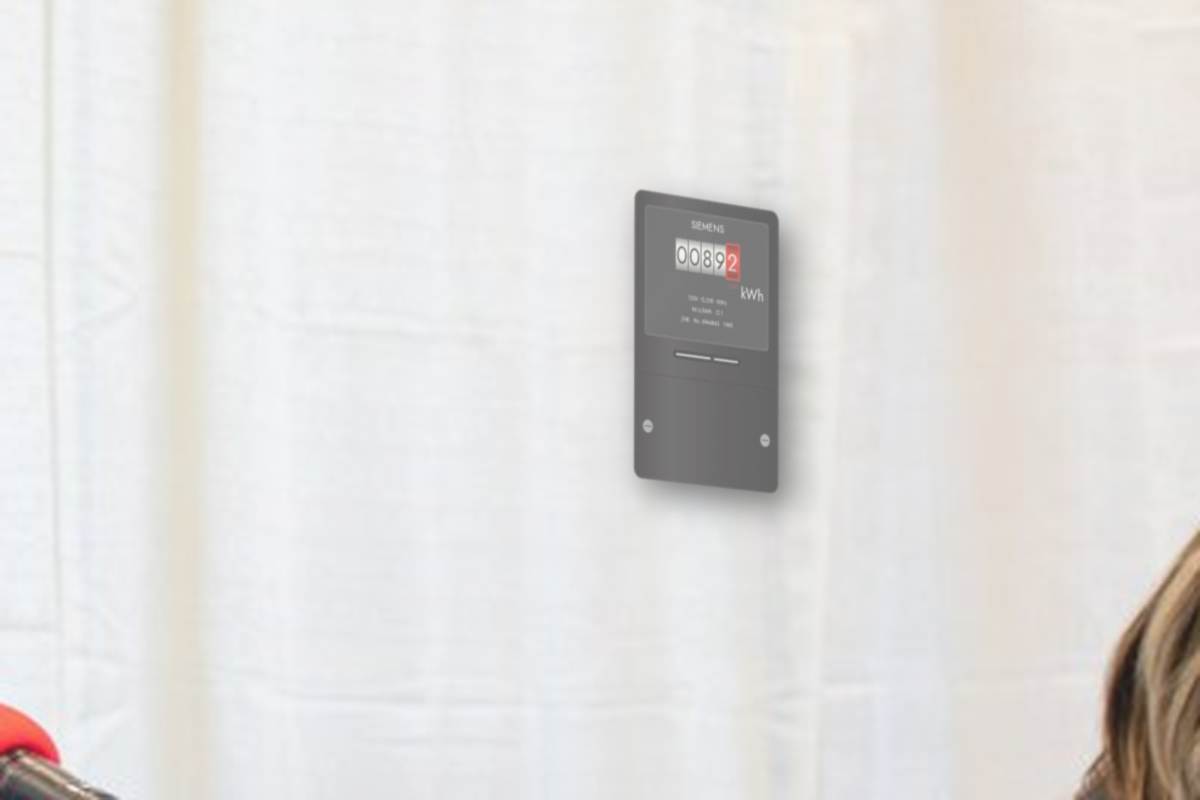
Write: 89.2 kWh
